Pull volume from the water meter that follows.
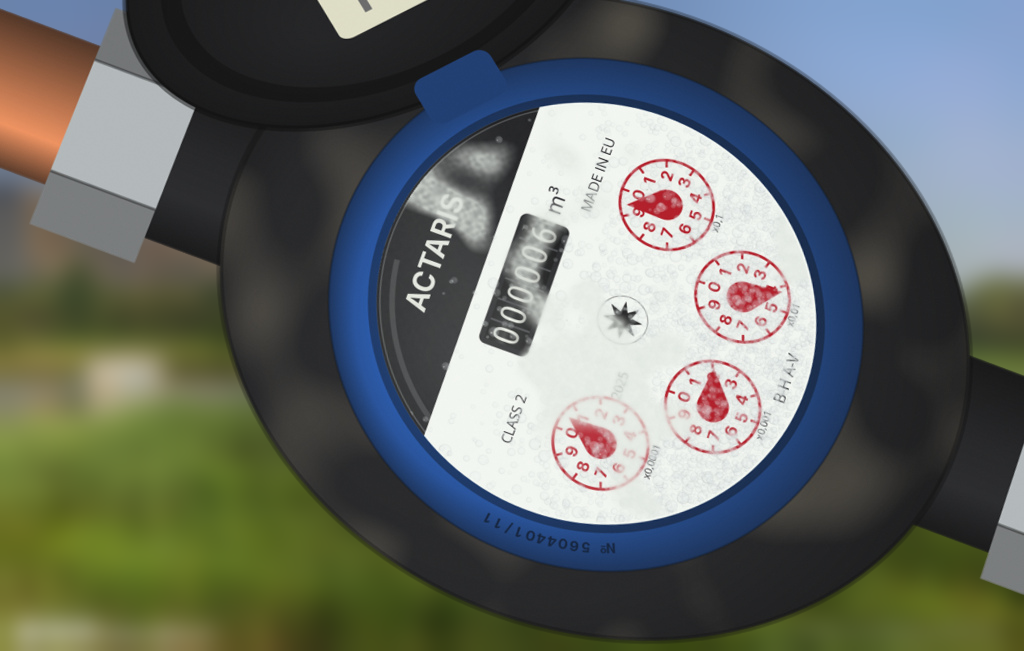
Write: 5.9420 m³
